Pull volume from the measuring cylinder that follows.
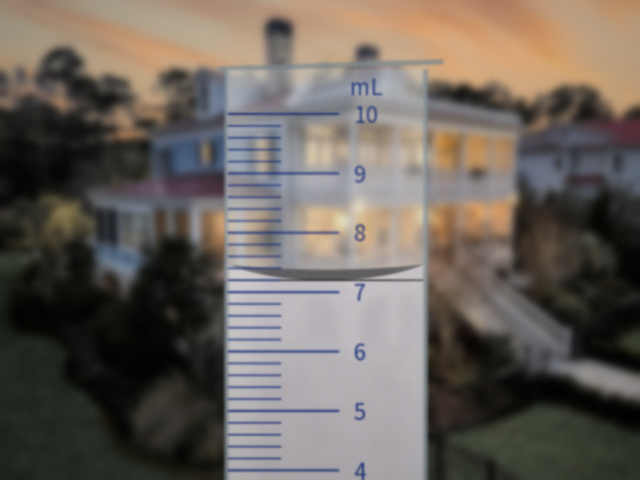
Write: 7.2 mL
